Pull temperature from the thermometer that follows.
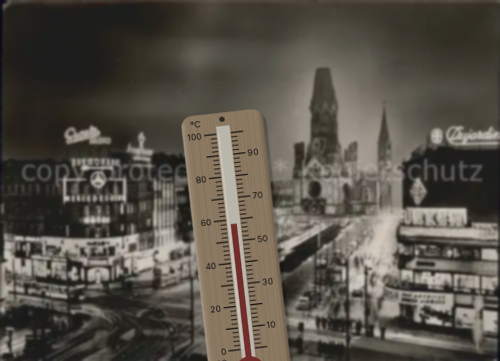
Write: 58 °C
